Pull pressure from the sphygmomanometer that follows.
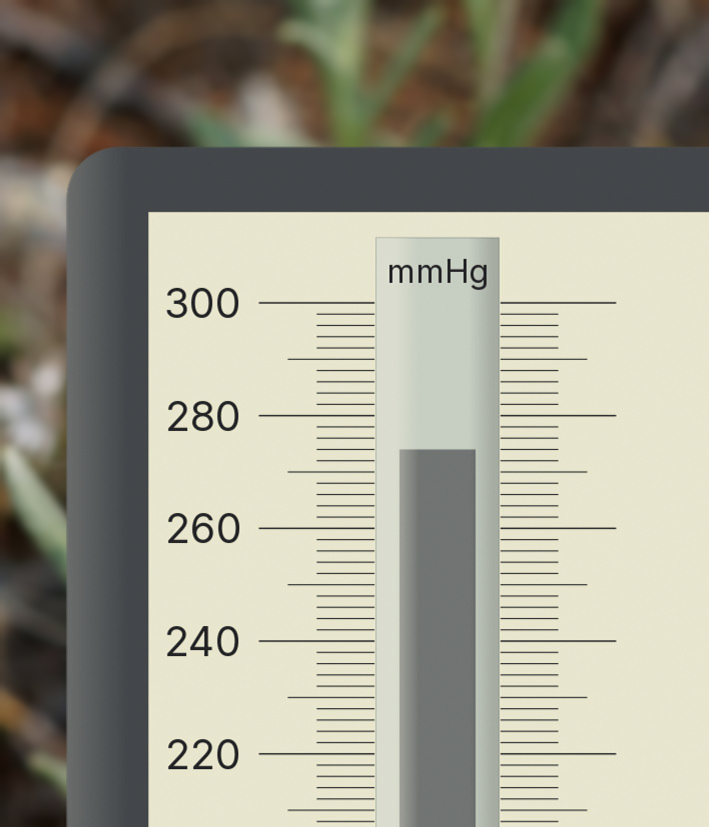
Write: 274 mmHg
